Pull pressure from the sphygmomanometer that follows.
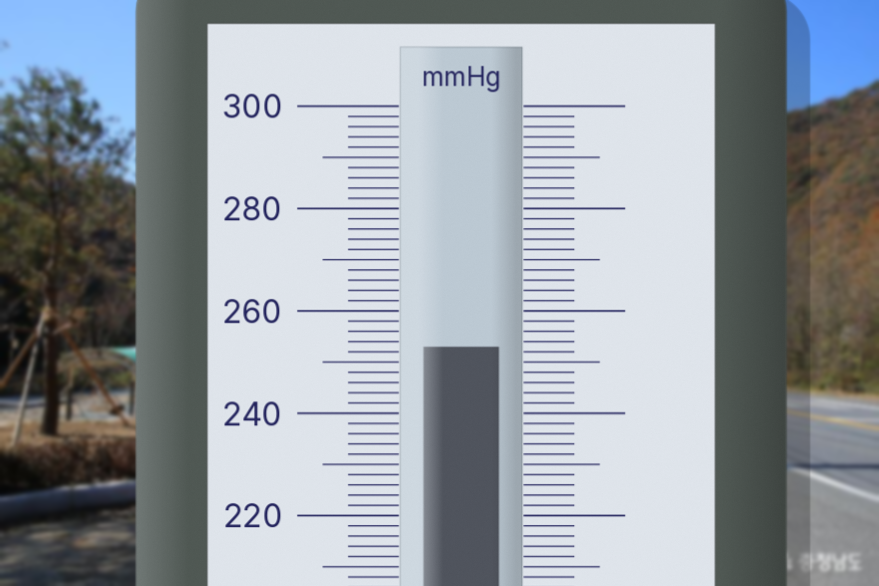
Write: 253 mmHg
